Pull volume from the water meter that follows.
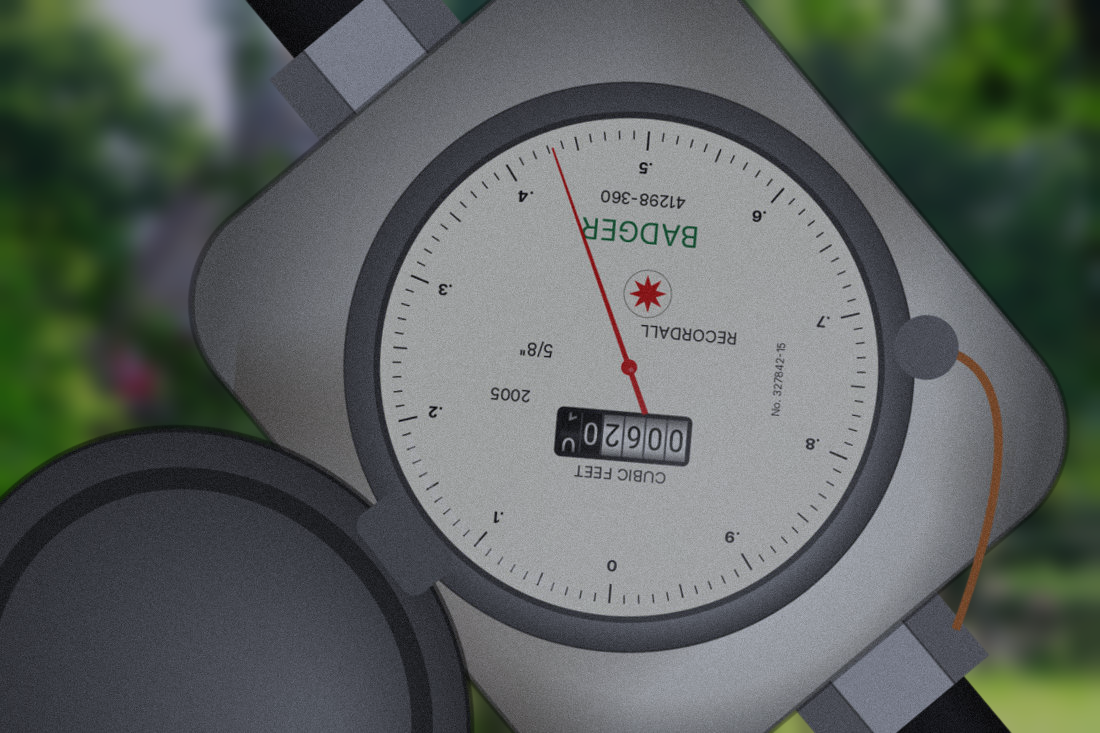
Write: 6200.43 ft³
